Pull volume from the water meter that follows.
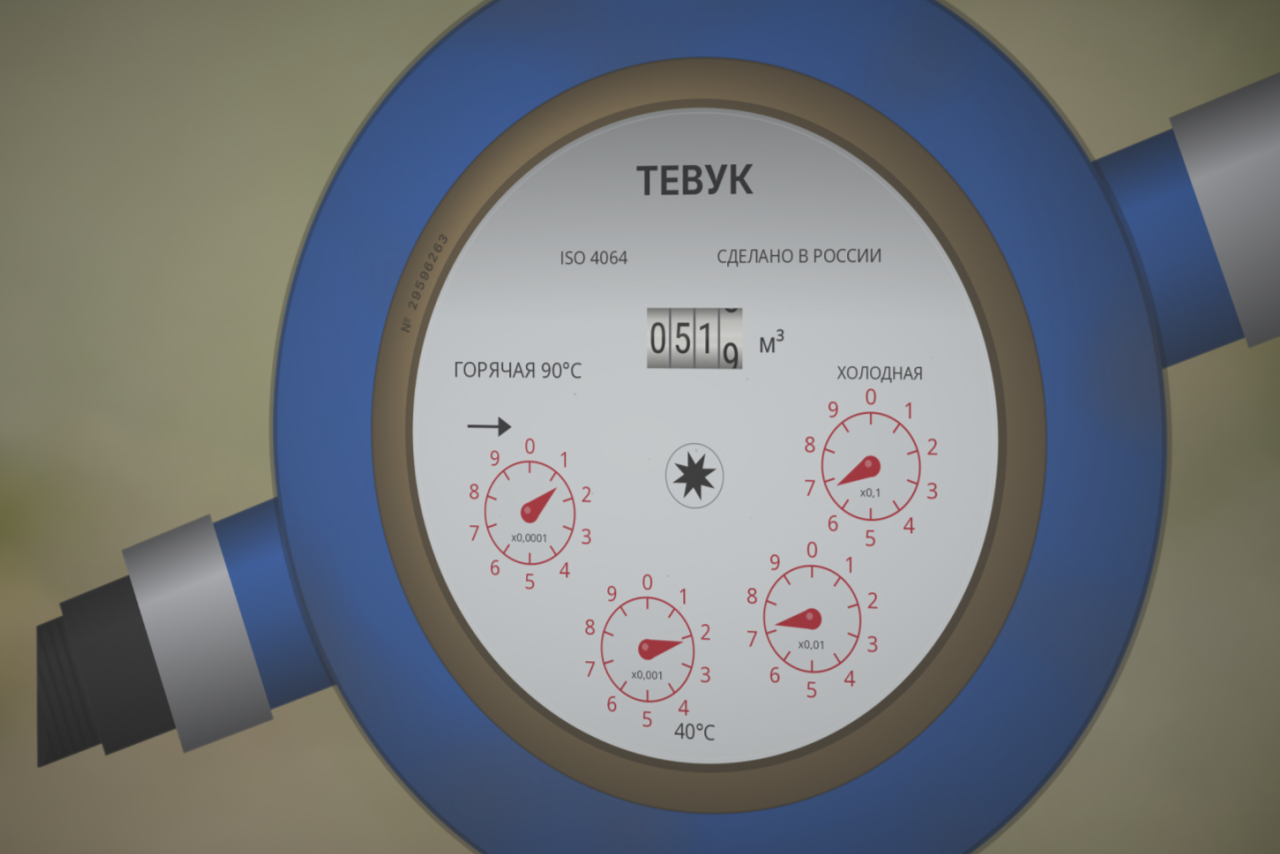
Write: 518.6721 m³
